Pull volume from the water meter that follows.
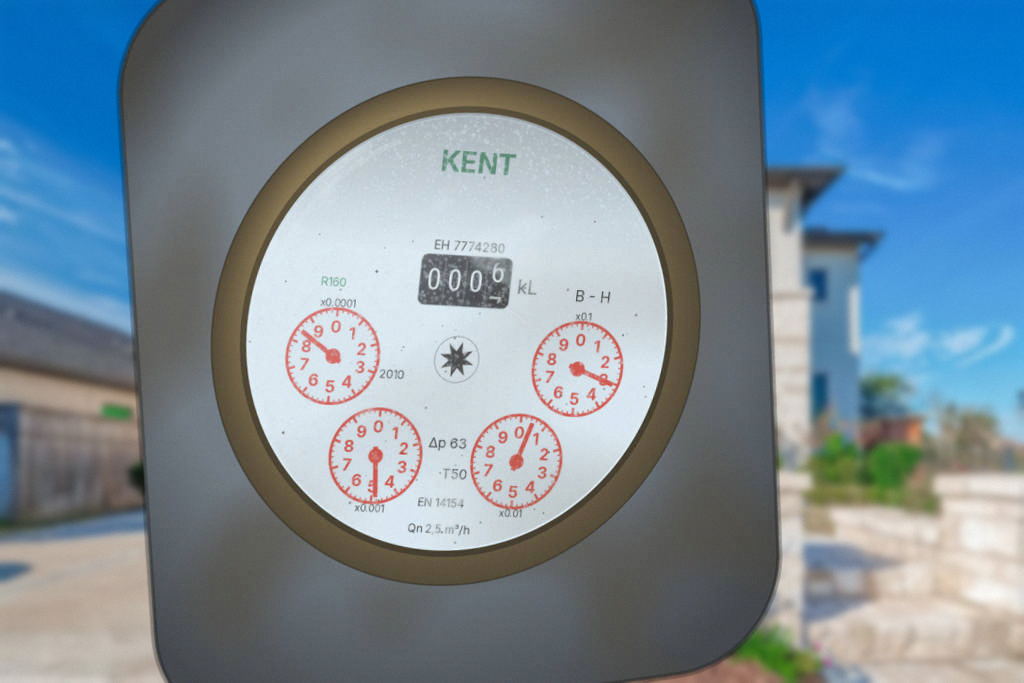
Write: 6.3048 kL
